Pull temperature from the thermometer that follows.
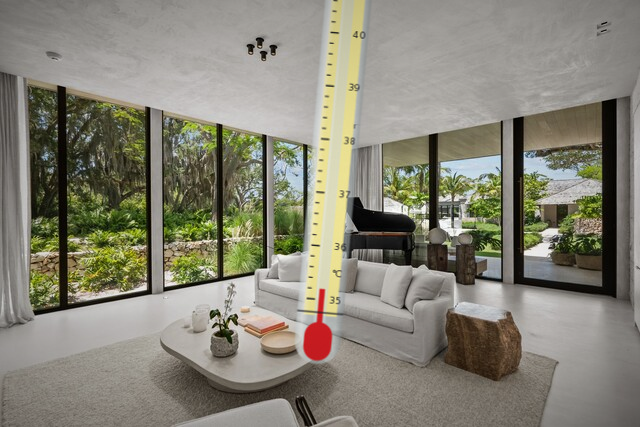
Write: 35.2 °C
